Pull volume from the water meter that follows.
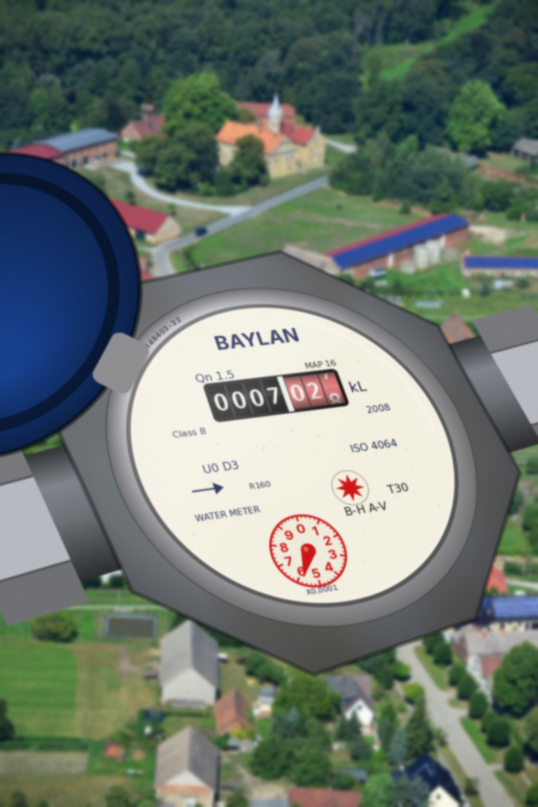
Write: 7.0275 kL
